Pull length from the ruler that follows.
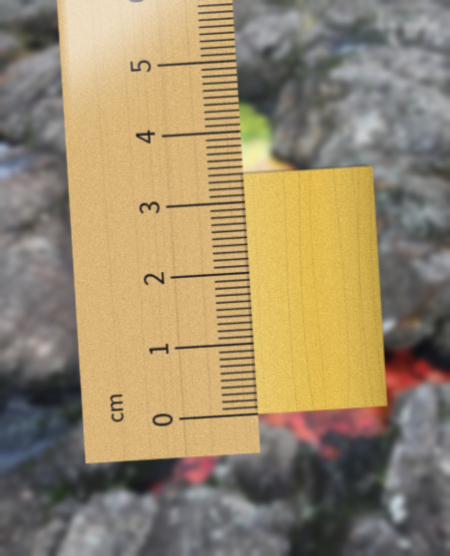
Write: 3.4 cm
